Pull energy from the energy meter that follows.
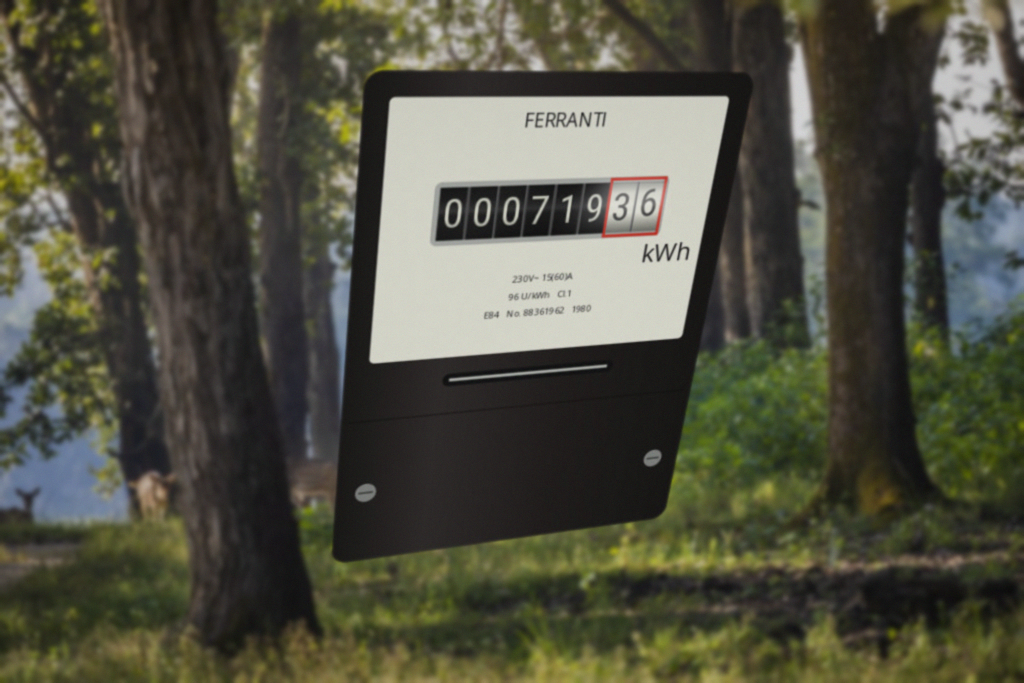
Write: 719.36 kWh
